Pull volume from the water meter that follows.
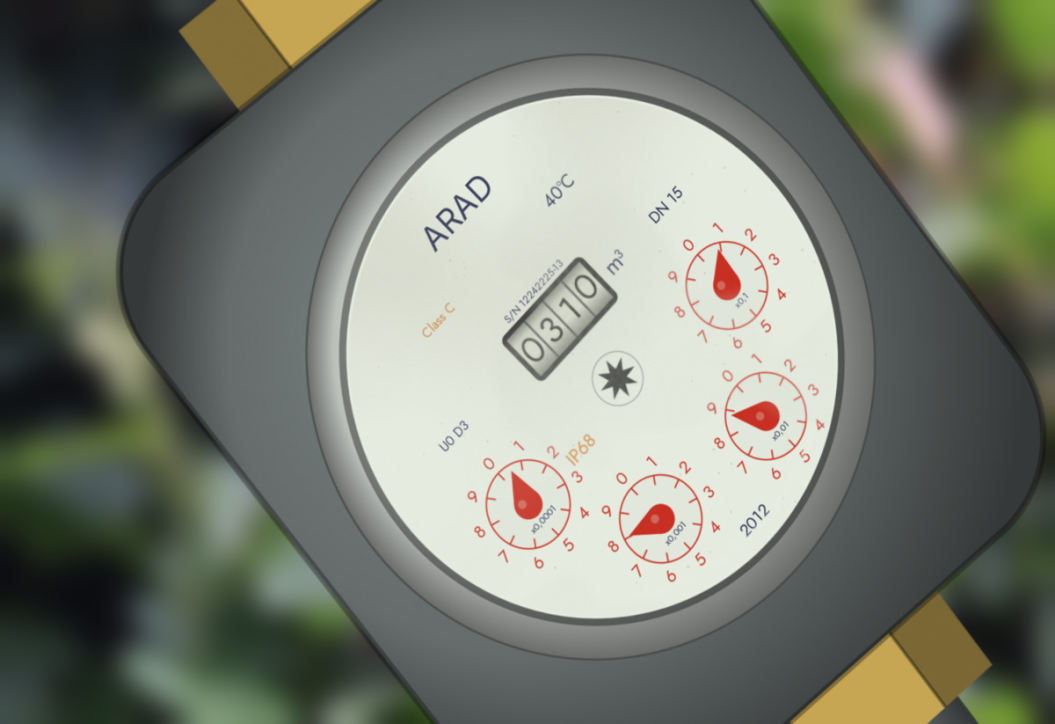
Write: 310.0880 m³
